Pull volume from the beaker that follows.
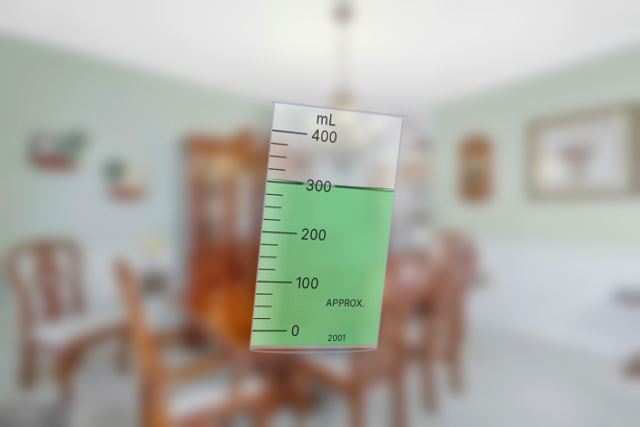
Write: 300 mL
